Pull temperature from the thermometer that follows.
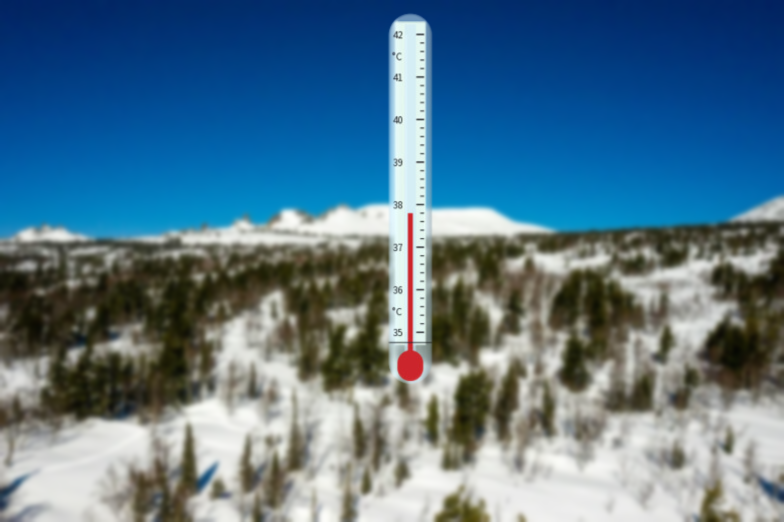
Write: 37.8 °C
